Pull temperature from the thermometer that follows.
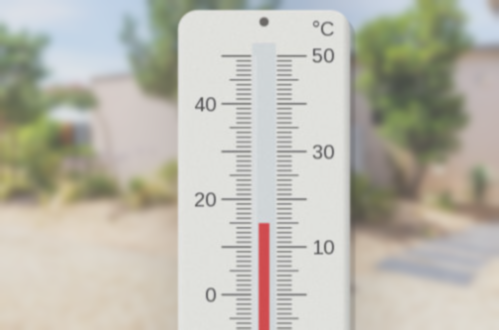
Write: 15 °C
